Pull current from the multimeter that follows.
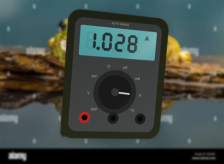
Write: 1.028 A
